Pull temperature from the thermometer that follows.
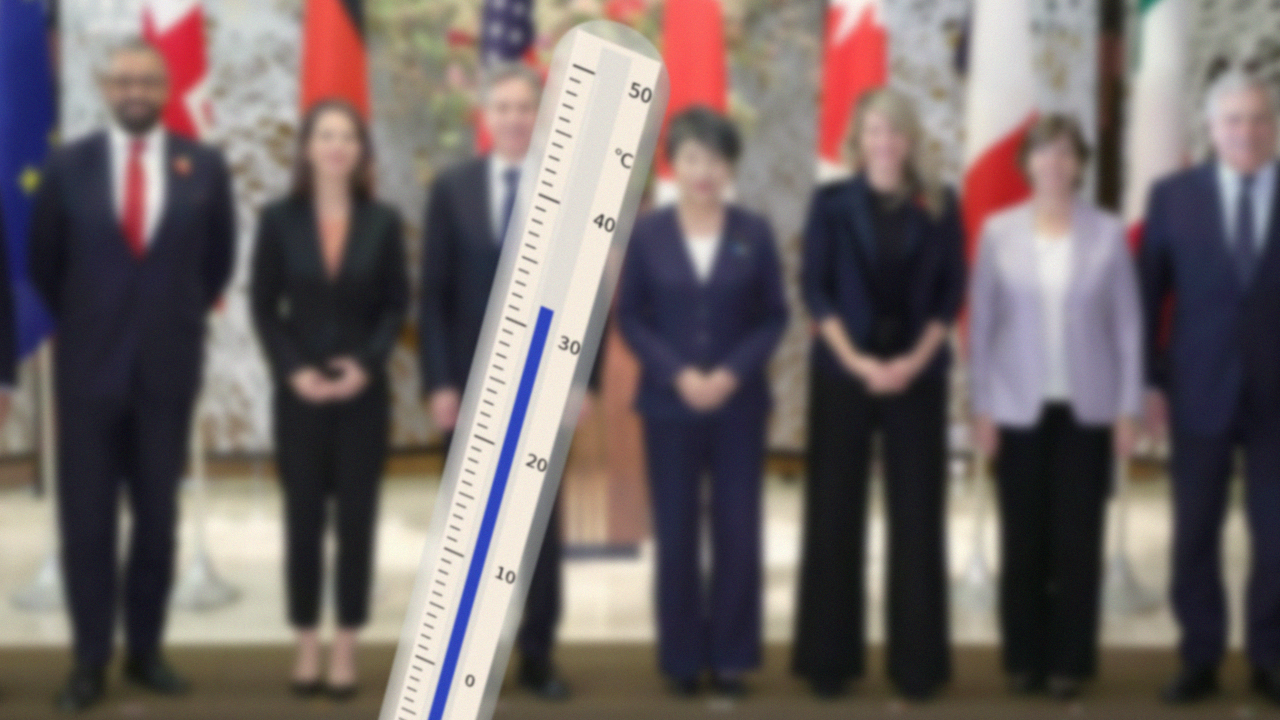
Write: 32 °C
